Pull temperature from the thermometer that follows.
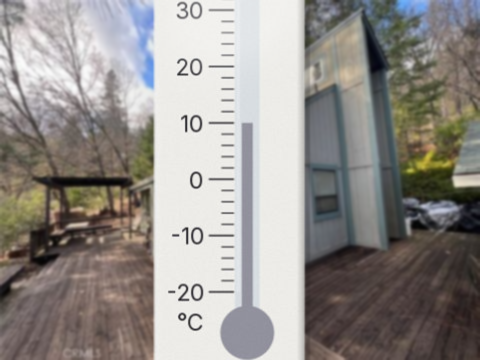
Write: 10 °C
